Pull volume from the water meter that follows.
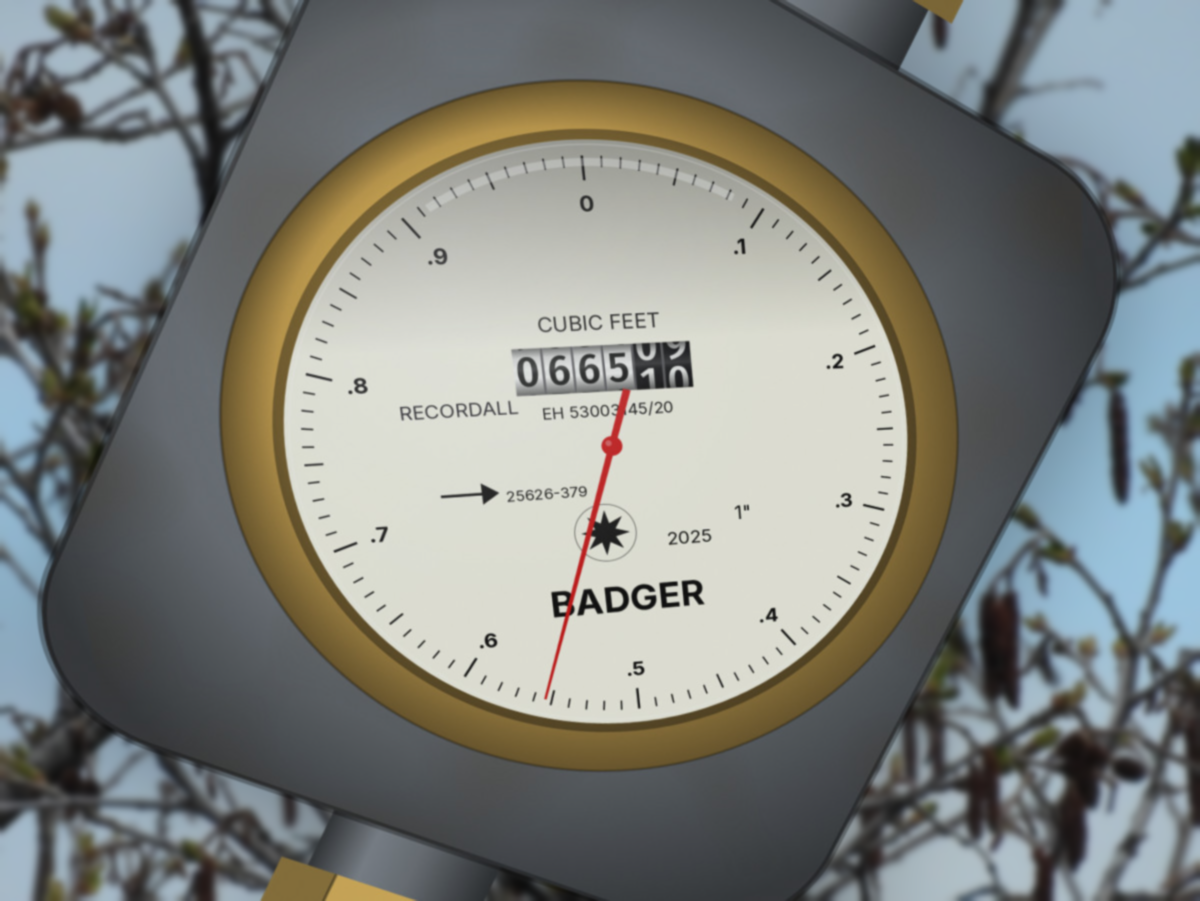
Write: 66509.55 ft³
